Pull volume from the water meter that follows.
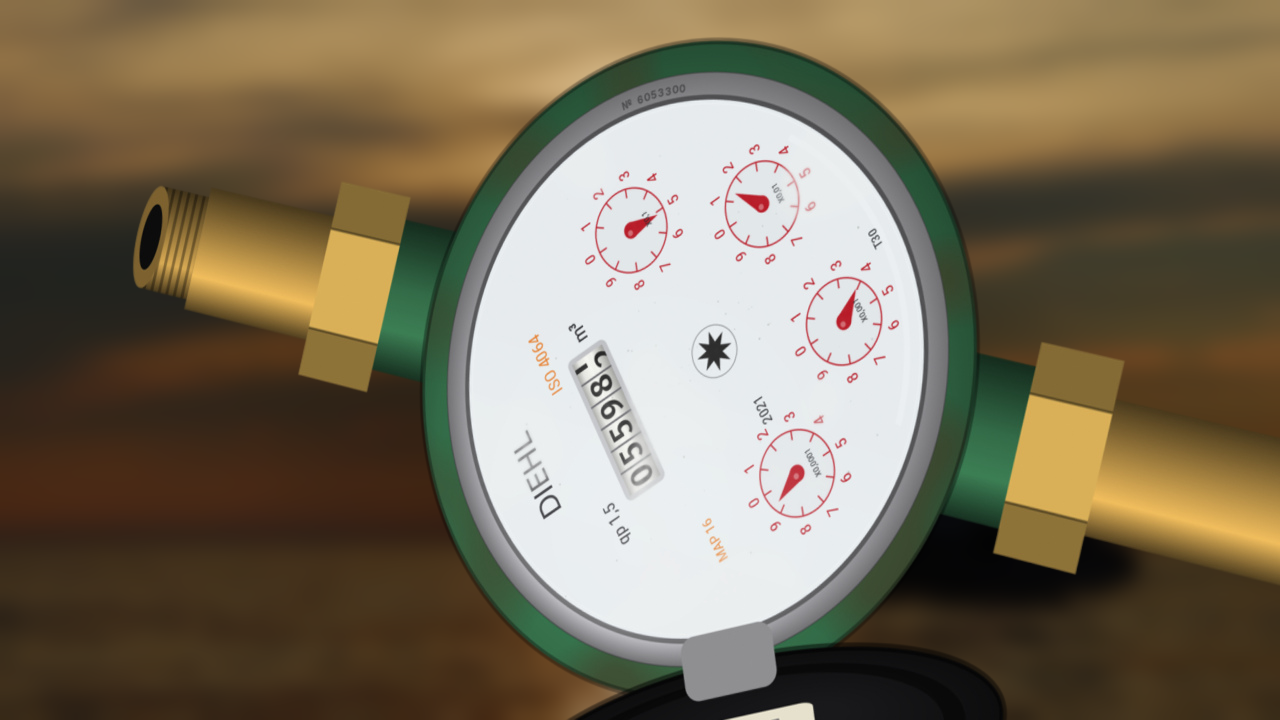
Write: 55981.5139 m³
